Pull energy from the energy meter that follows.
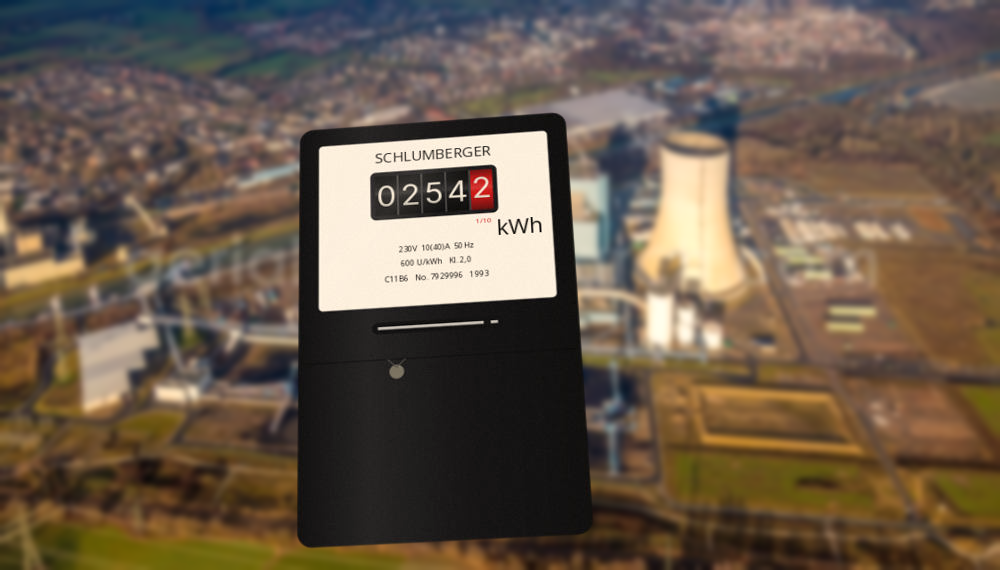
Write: 254.2 kWh
